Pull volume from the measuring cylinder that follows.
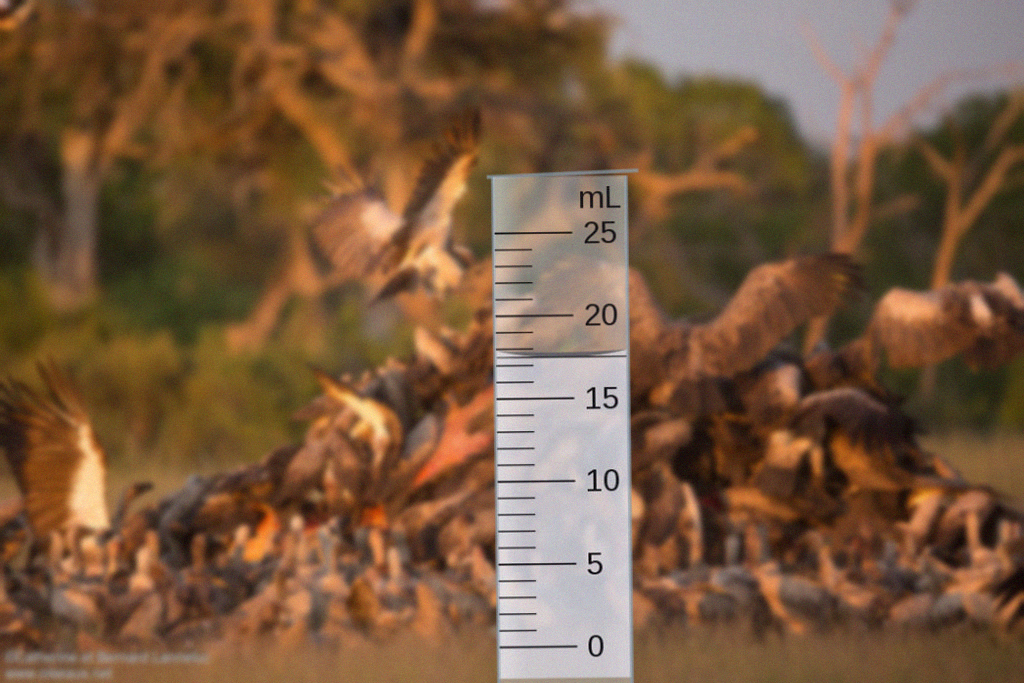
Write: 17.5 mL
